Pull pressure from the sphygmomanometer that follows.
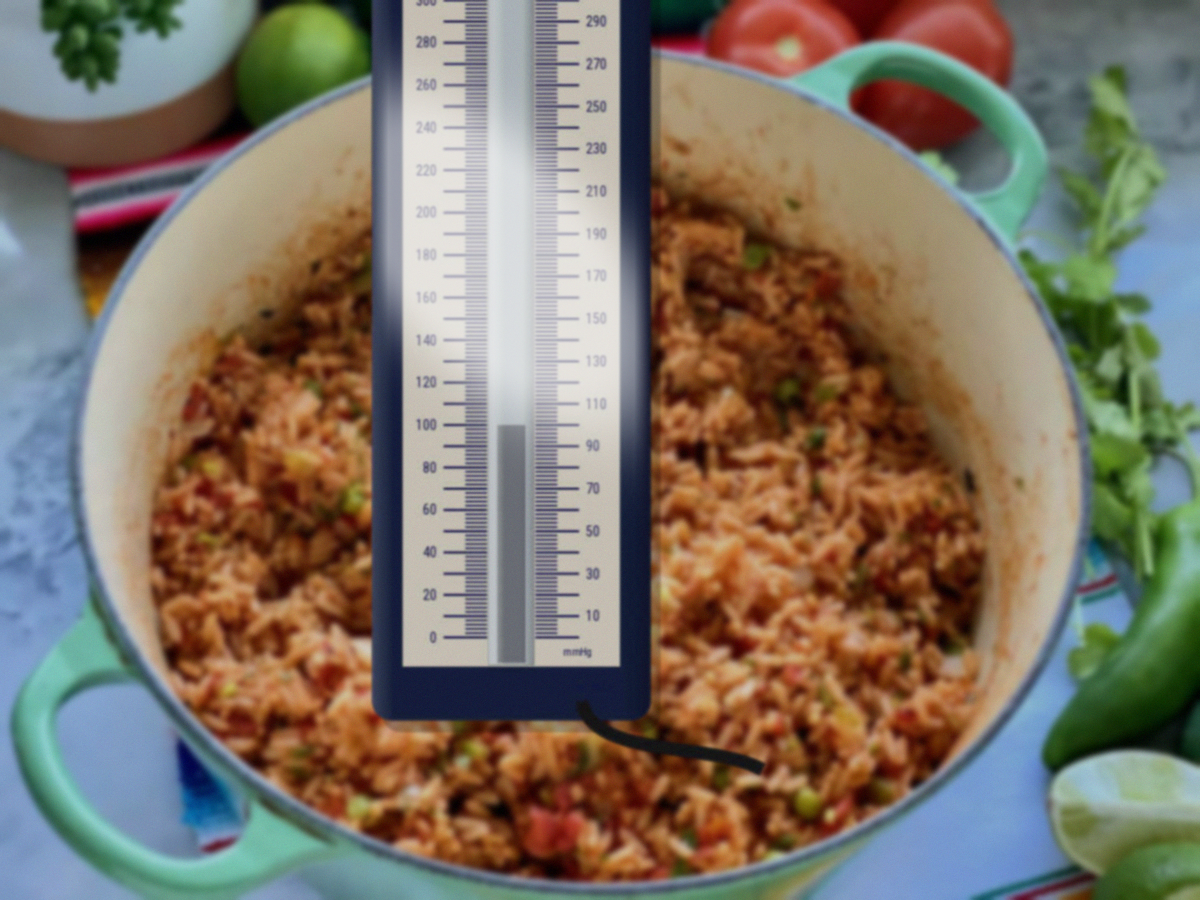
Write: 100 mmHg
